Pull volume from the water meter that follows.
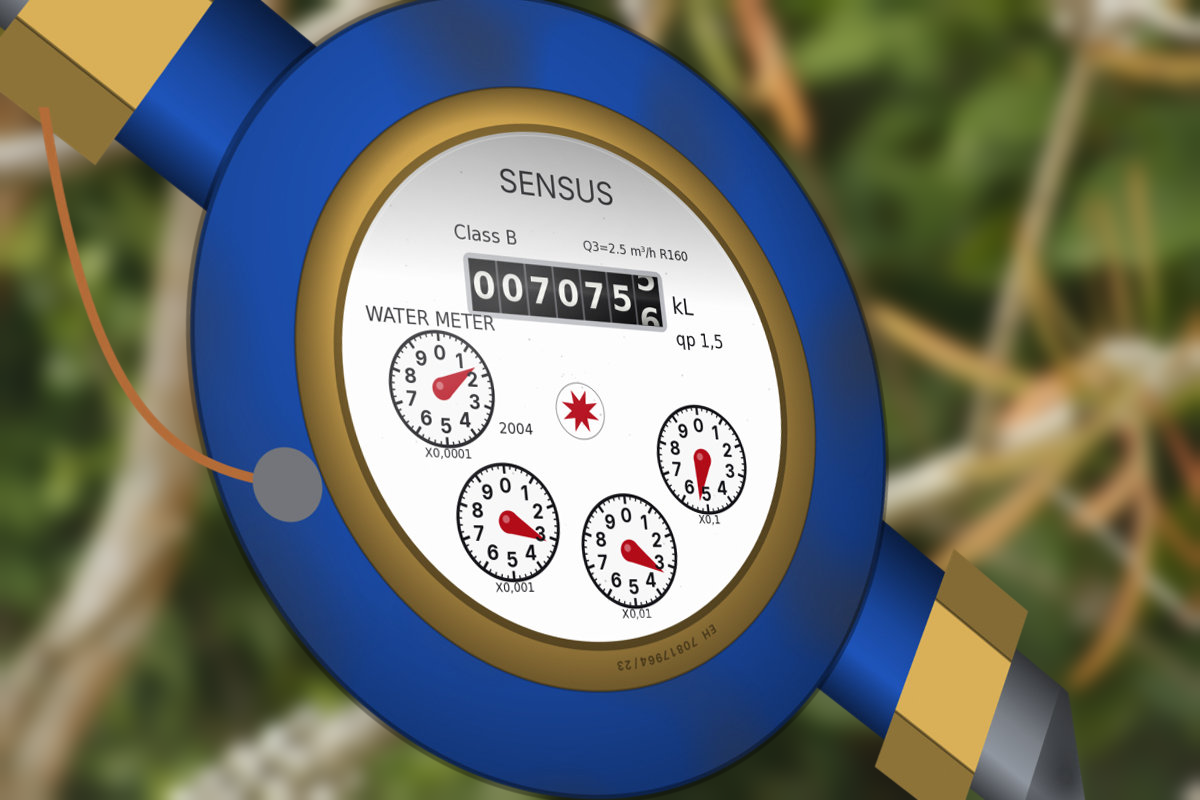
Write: 70755.5331 kL
